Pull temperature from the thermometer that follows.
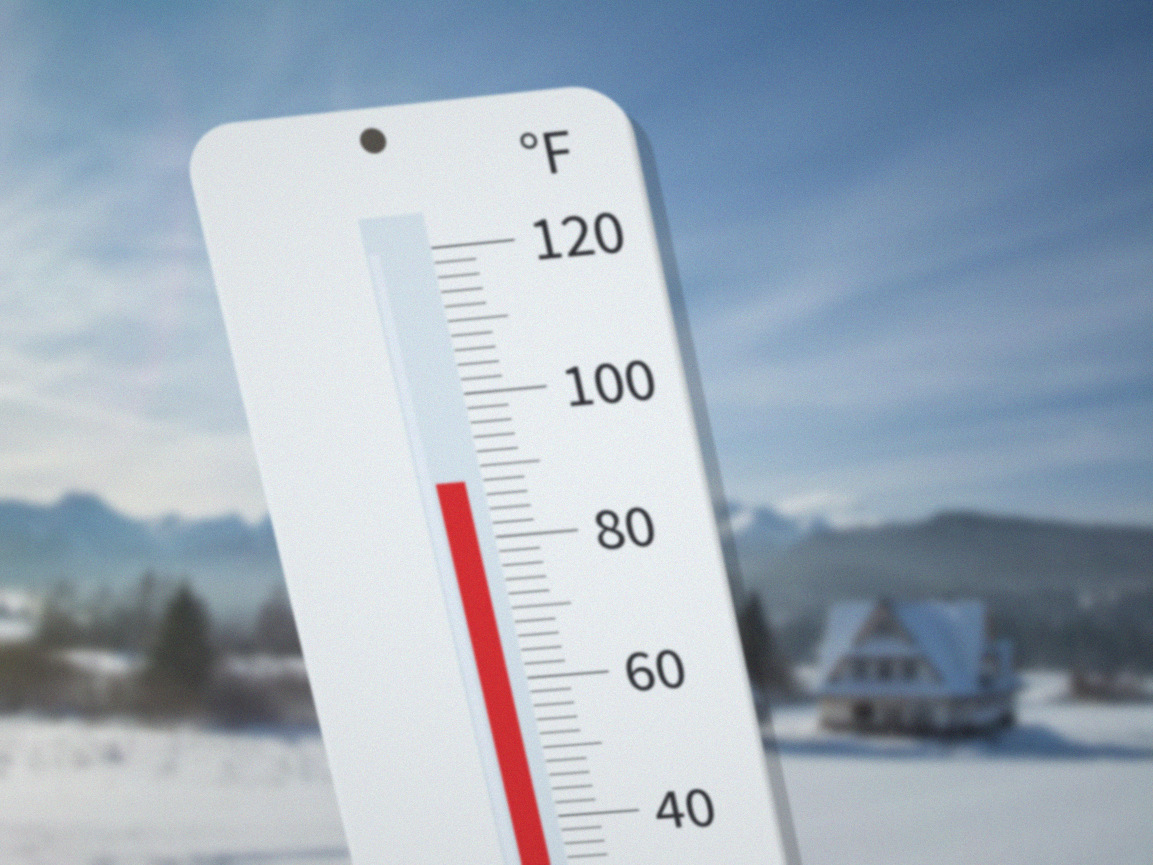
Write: 88 °F
